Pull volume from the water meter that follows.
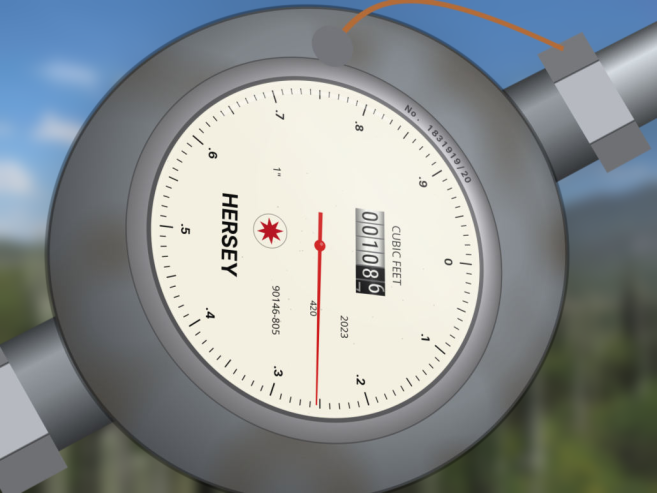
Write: 1086.25 ft³
